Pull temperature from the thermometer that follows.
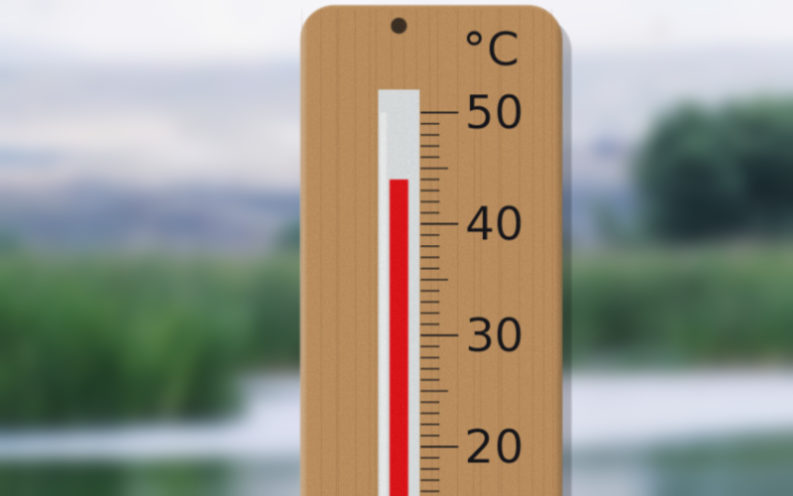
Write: 44 °C
